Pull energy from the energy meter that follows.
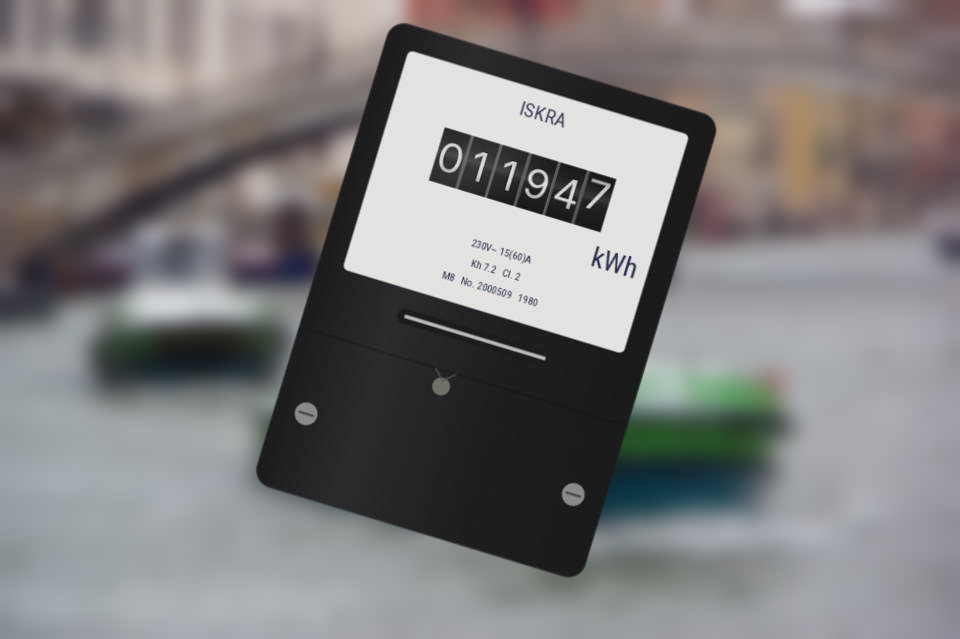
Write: 11947 kWh
